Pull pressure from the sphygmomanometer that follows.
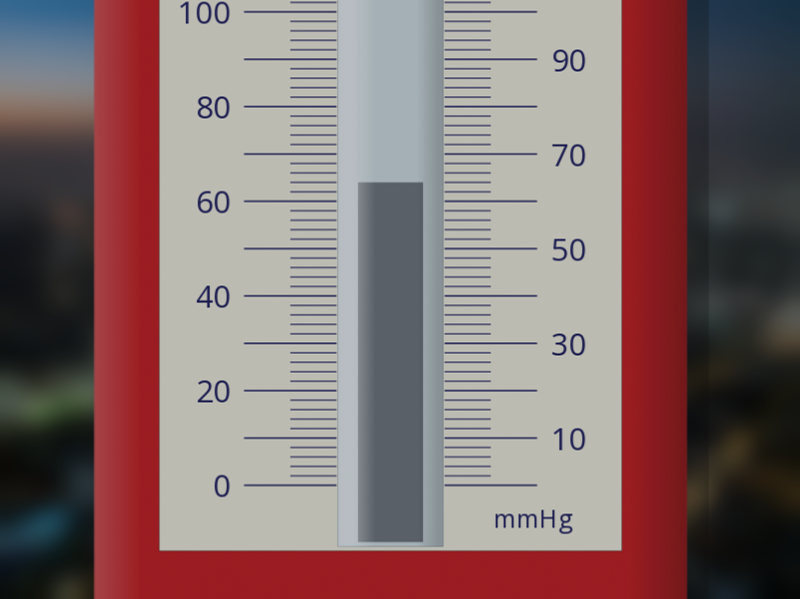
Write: 64 mmHg
